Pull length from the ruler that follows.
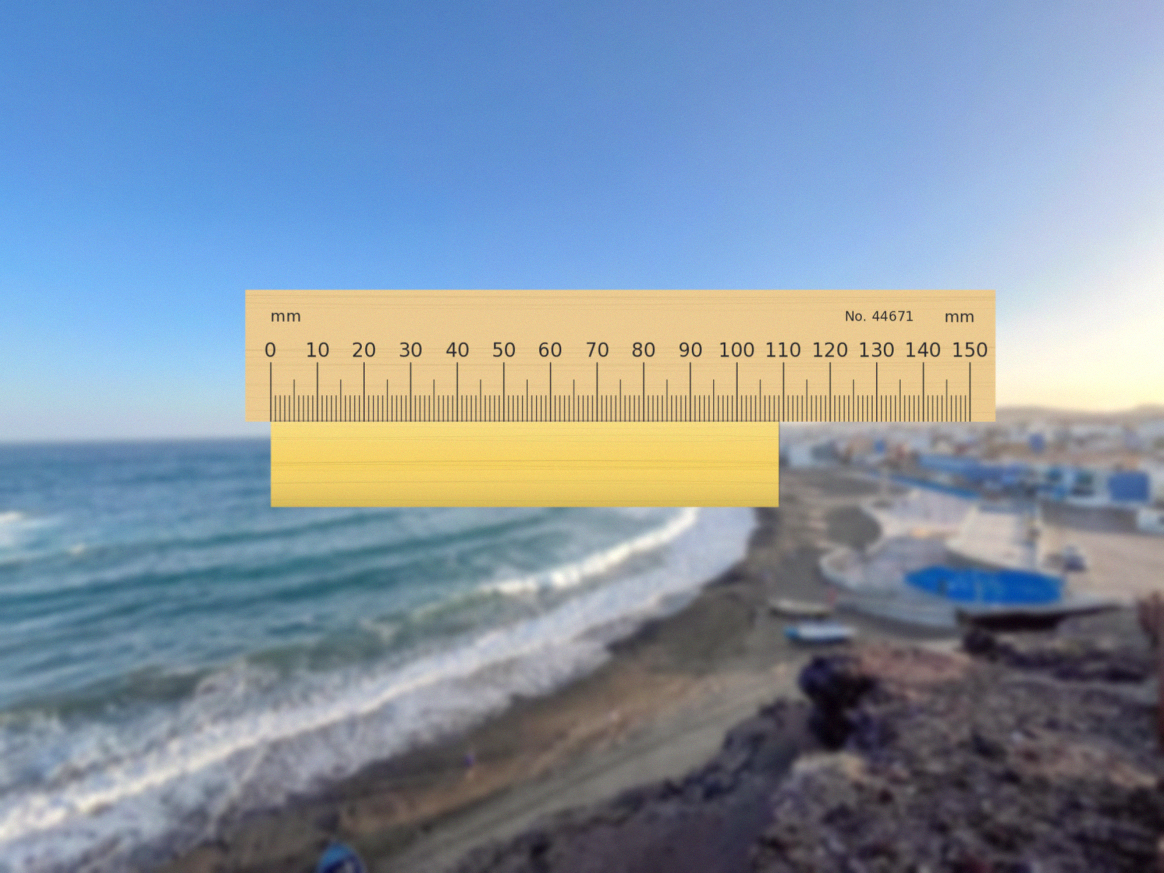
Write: 109 mm
